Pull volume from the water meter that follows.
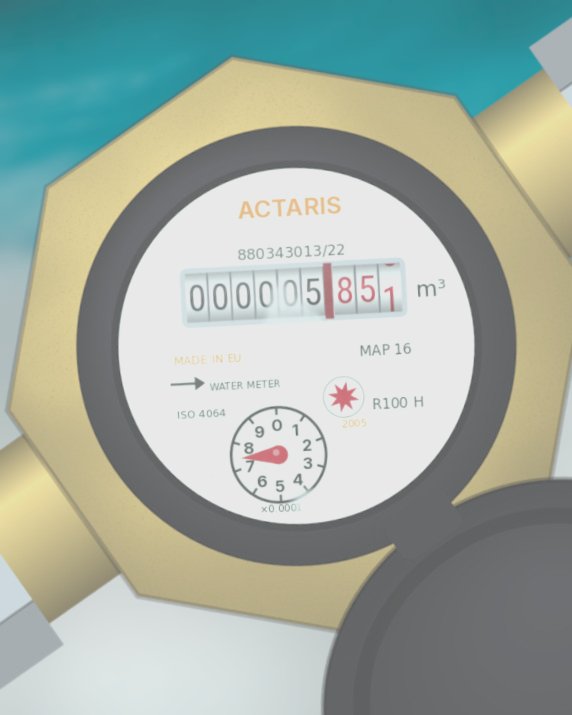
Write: 5.8507 m³
